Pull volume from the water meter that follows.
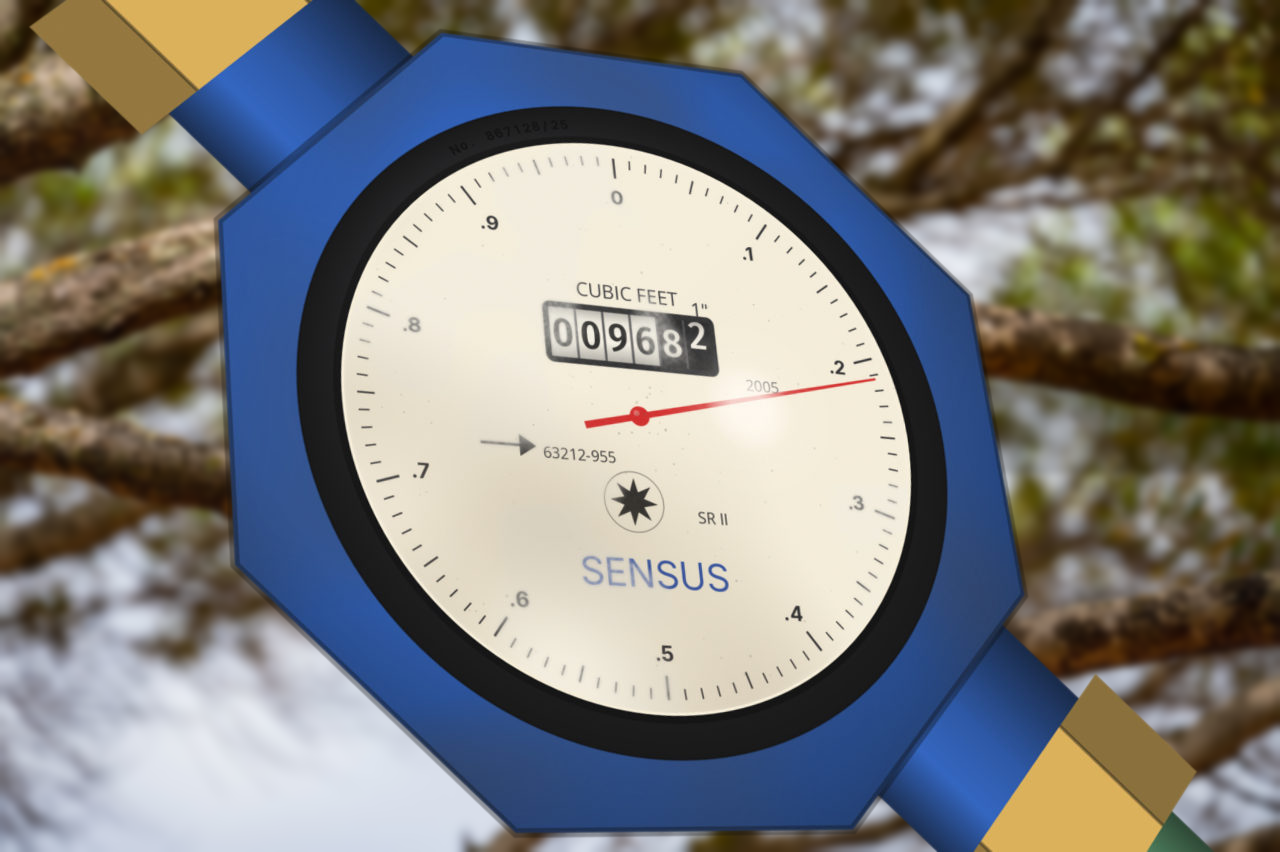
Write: 9682.21 ft³
